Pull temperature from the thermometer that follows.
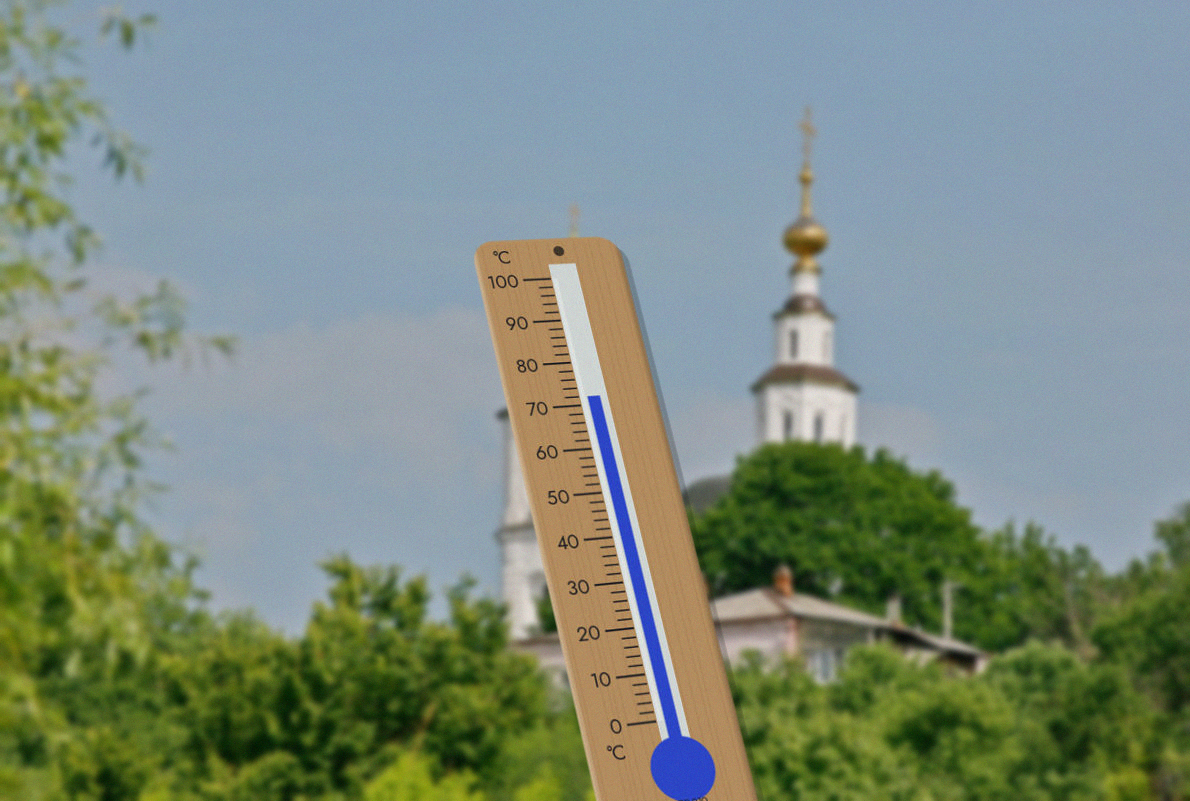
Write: 72 °C
